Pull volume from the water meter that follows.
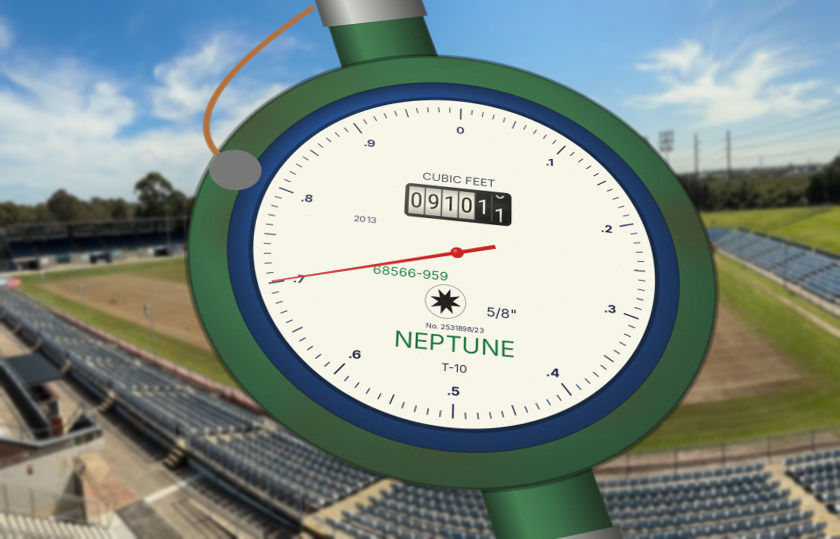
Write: 91010.70 ft³
